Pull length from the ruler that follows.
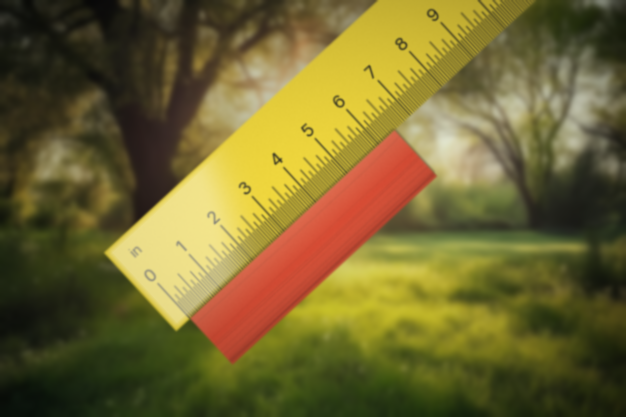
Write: 6.5 in
